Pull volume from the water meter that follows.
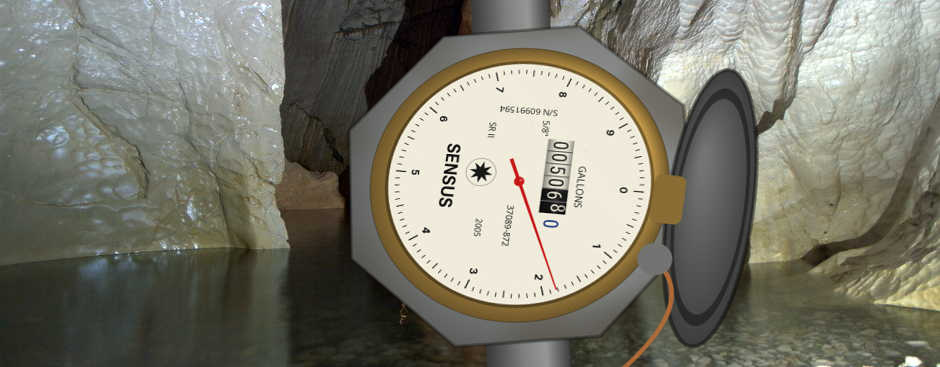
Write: 50681.8 gal
